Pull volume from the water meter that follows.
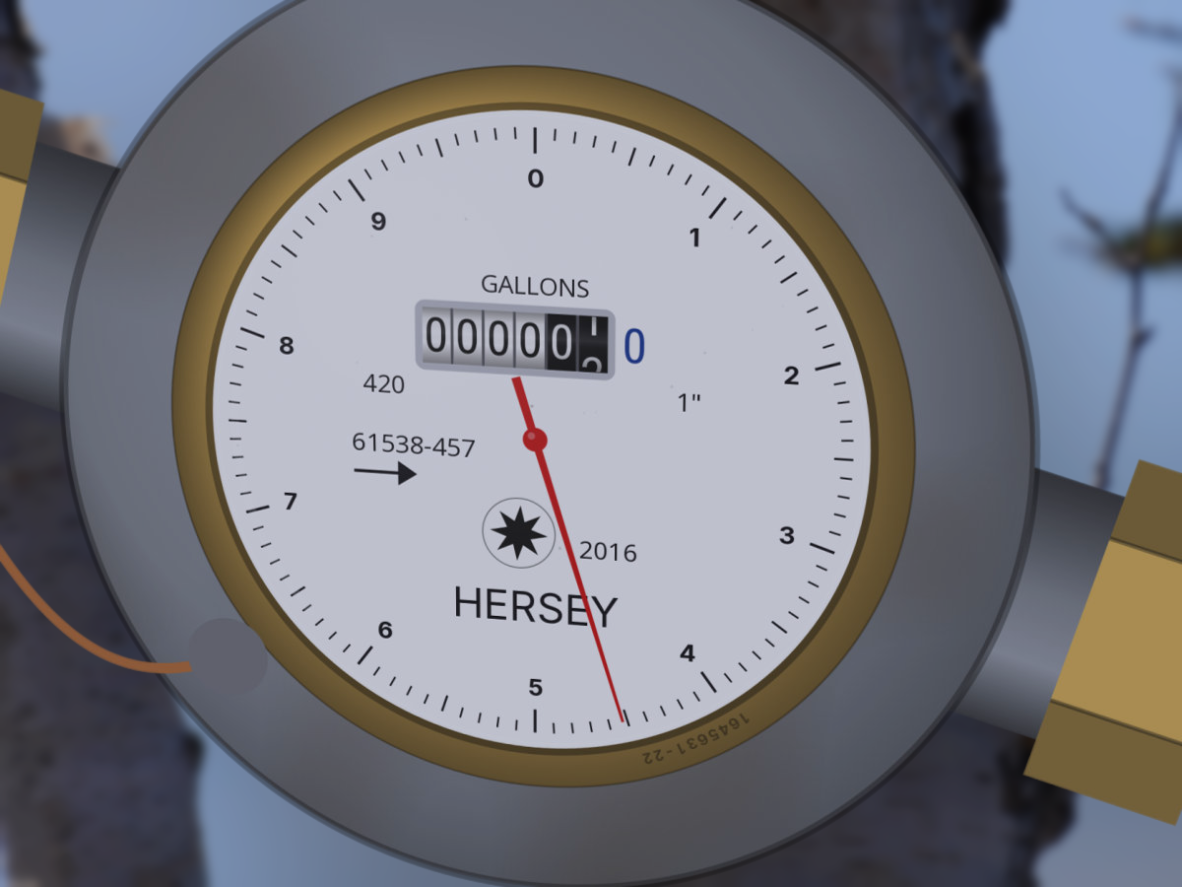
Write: 14.5 gal
